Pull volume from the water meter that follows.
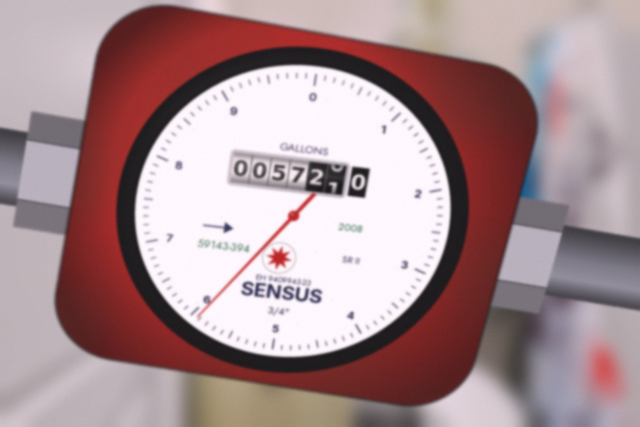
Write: 57205.9 gal
